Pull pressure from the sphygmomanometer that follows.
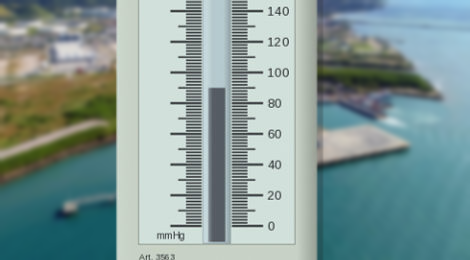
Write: 90 mmHg
